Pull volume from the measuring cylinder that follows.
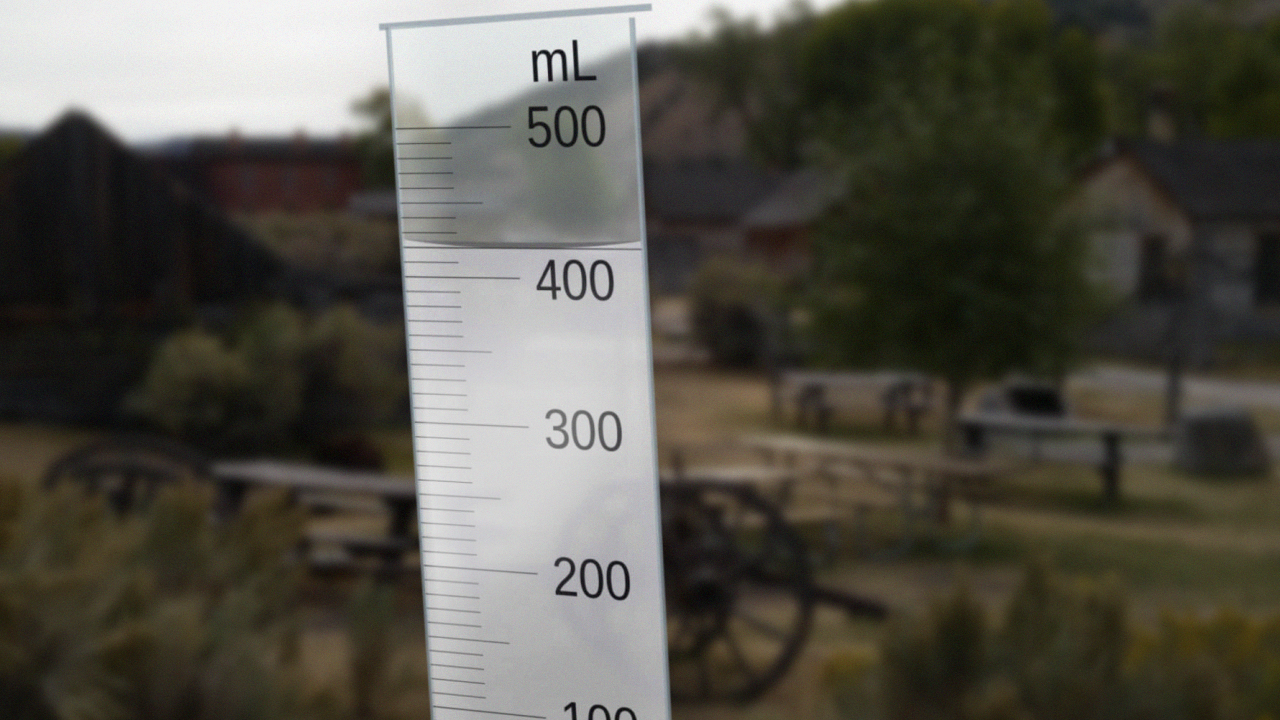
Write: 420 mL
